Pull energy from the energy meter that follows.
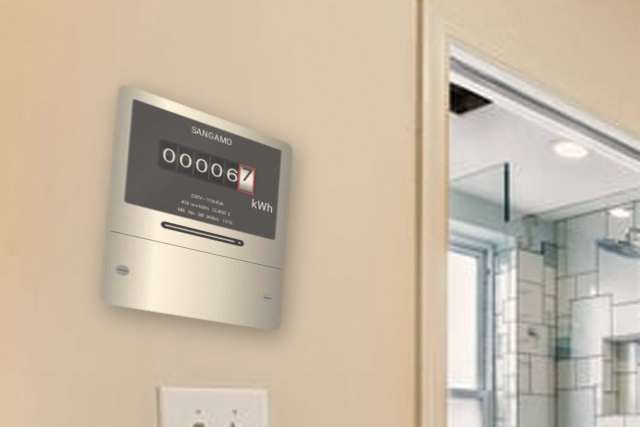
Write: 6.7 kWh
